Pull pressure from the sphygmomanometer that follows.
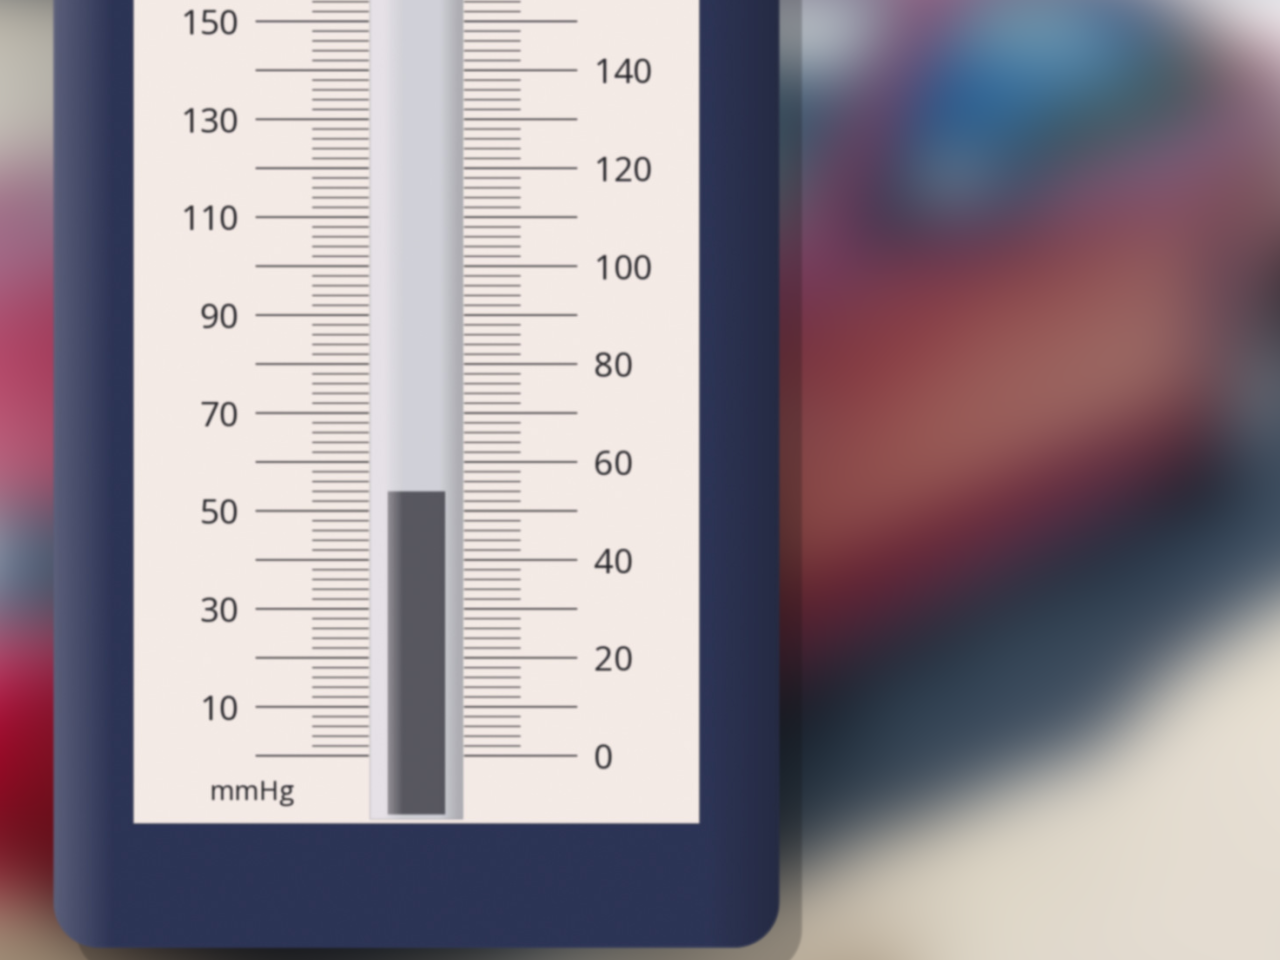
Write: 54 mmHg
